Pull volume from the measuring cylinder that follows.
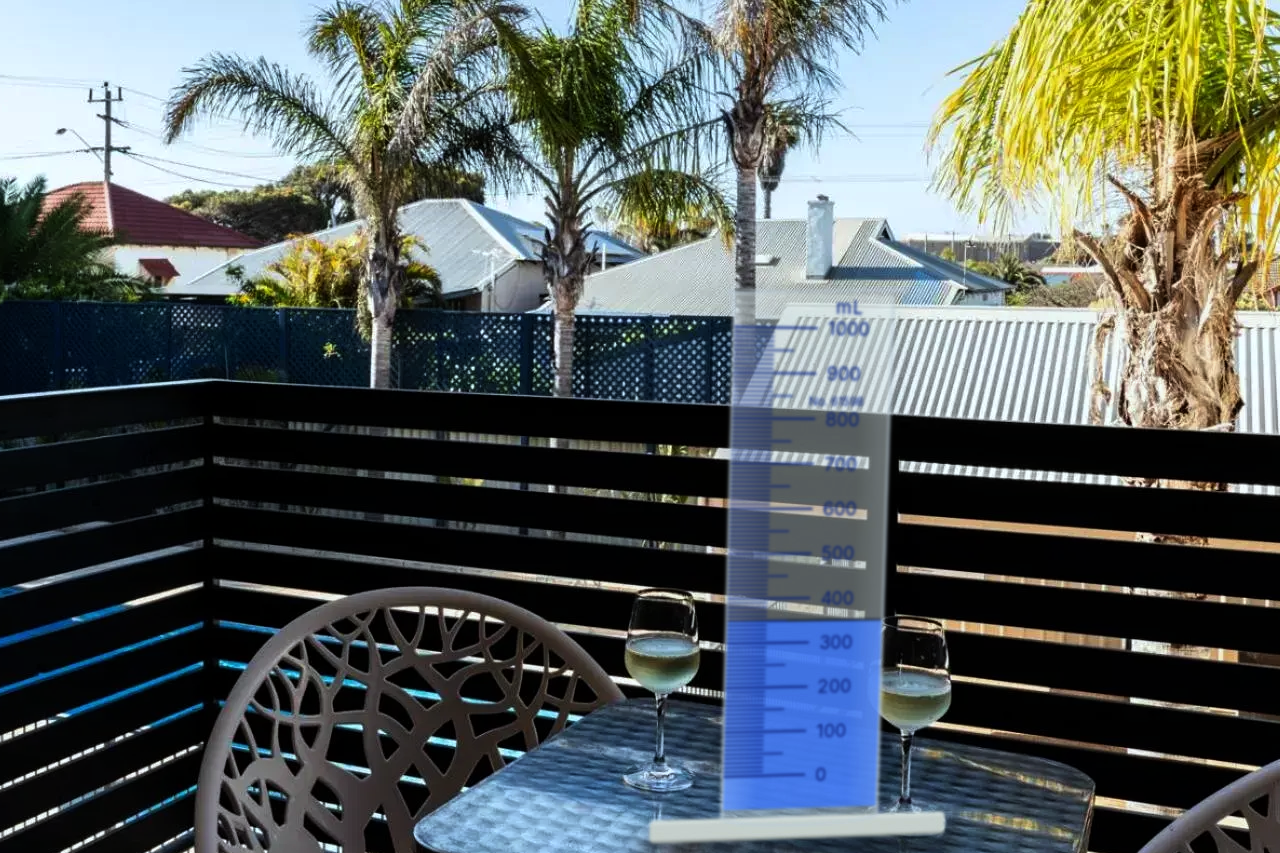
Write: 350 mL
